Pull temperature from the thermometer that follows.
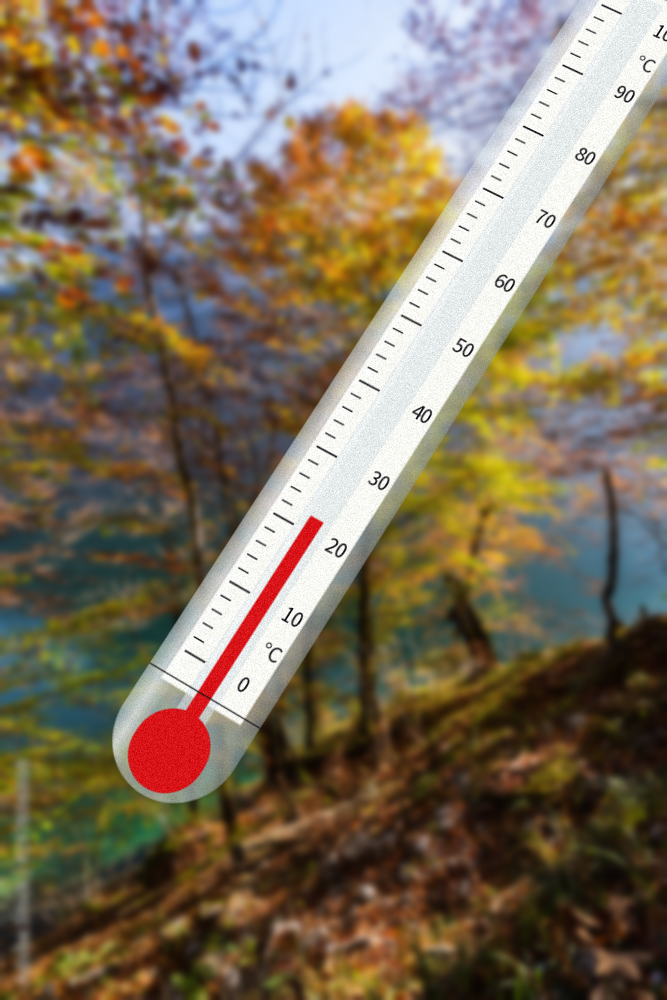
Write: 22 °C
